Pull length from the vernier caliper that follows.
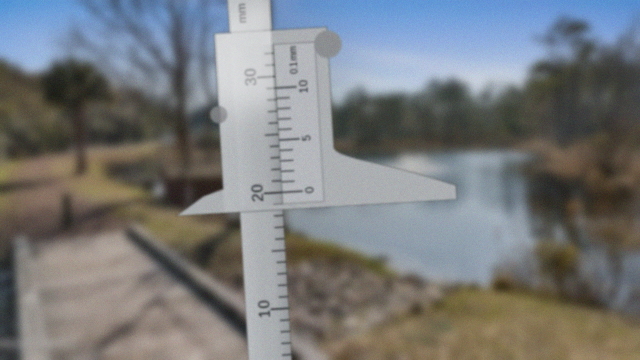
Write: 20.0 mm
